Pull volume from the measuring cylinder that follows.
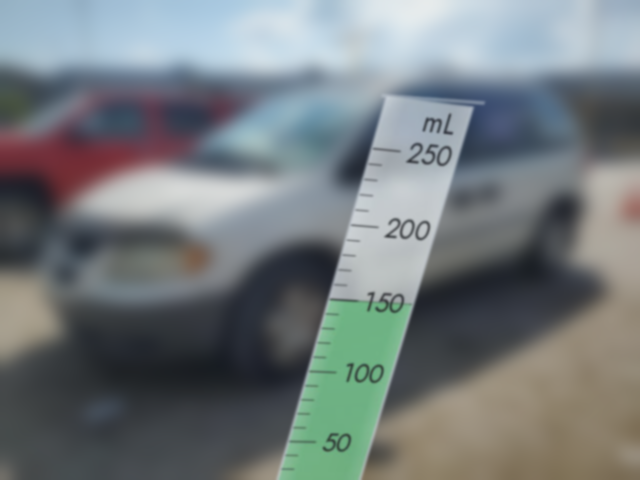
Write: 150 mL
